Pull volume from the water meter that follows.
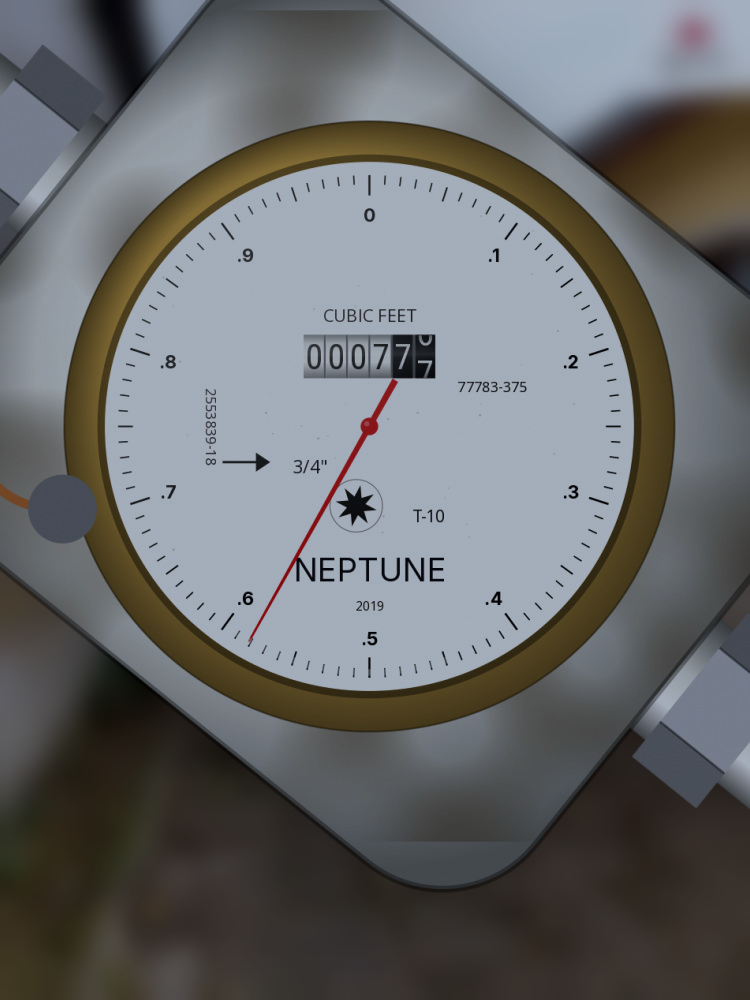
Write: 776.58 ft³
